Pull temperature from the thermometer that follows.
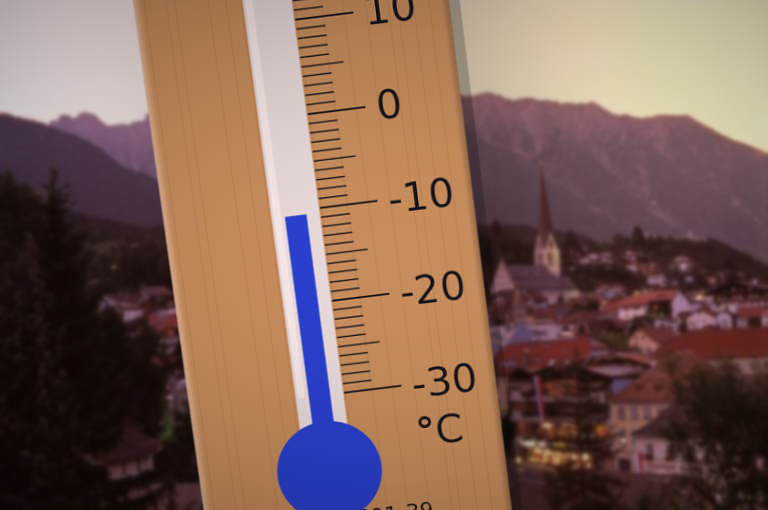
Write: -10.5 °C
